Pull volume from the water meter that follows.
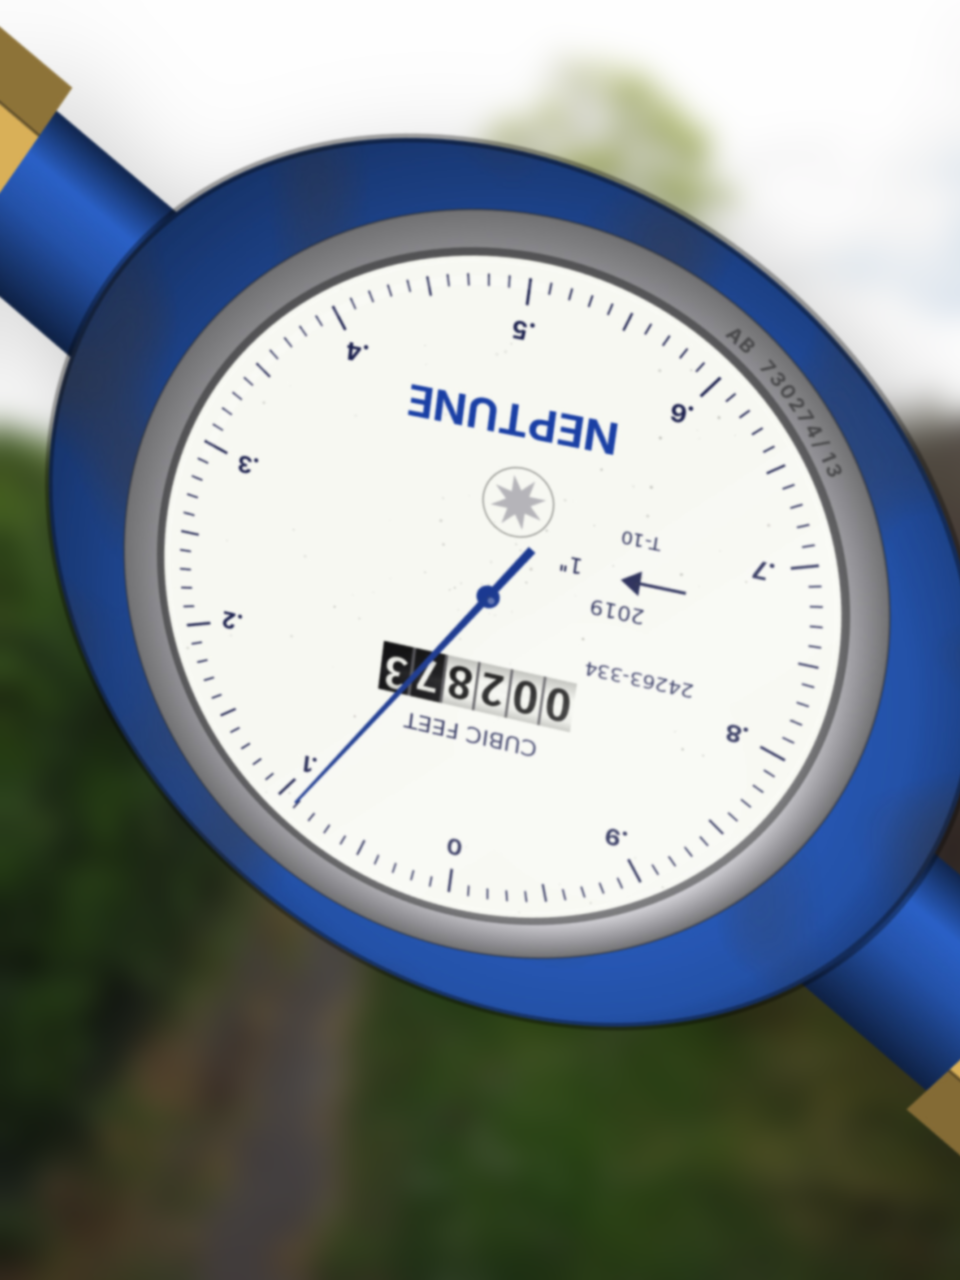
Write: 2873.09 ft³
